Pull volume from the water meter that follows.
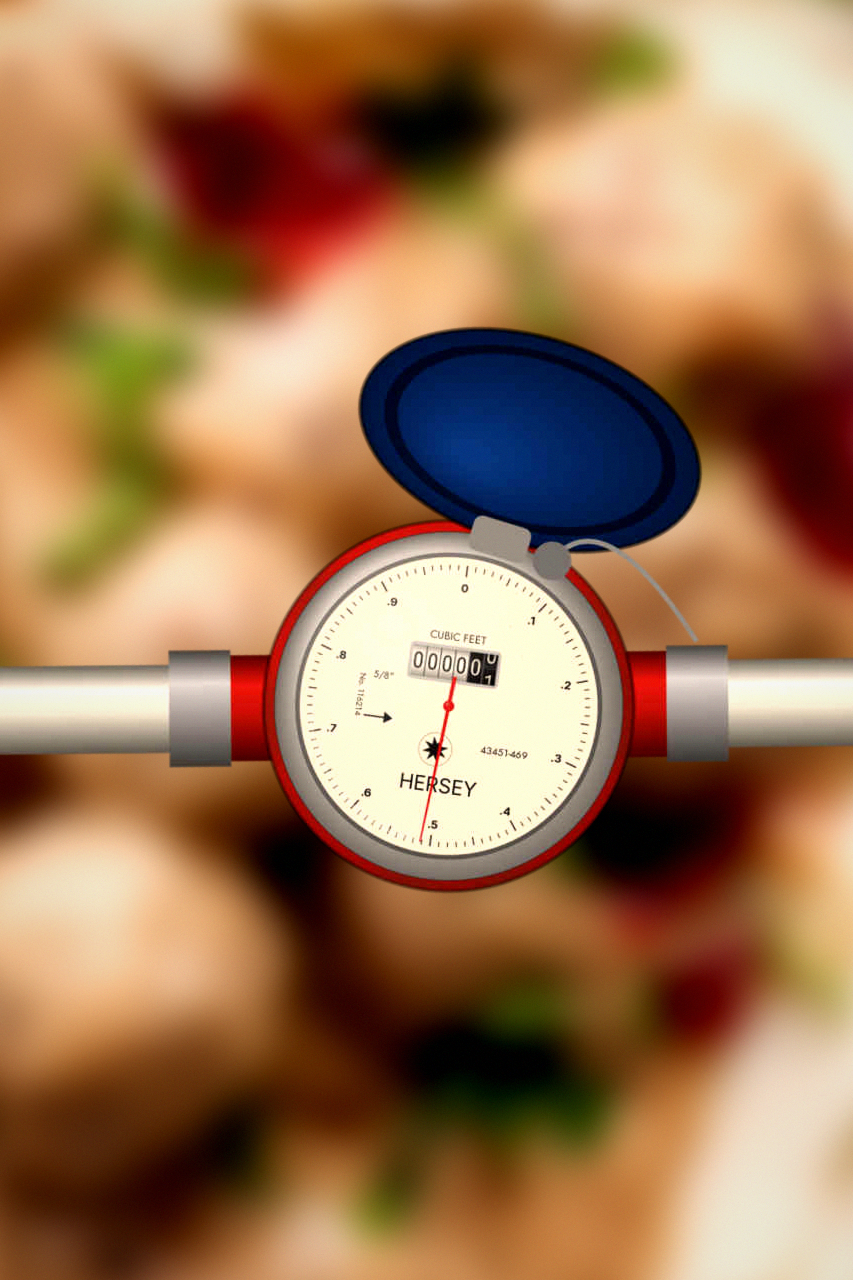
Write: 0.51 ft³
